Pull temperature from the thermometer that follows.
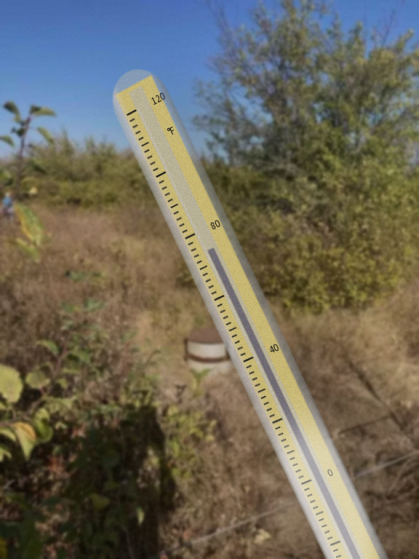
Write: 74 °F
